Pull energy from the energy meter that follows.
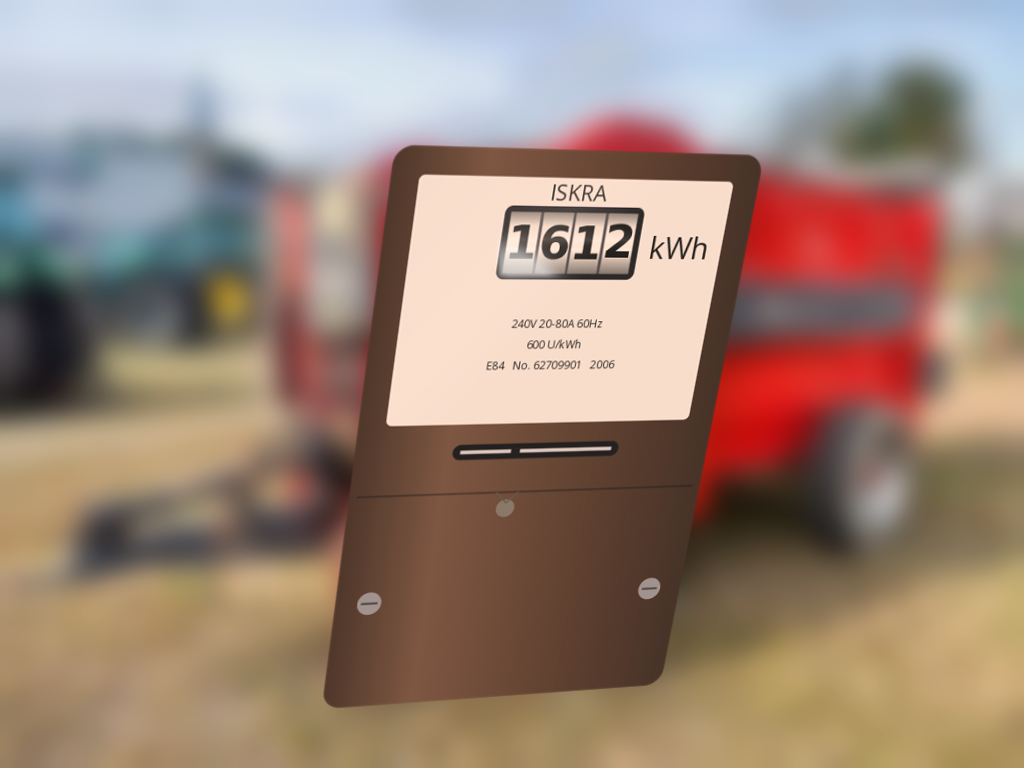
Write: 1612 kWh
